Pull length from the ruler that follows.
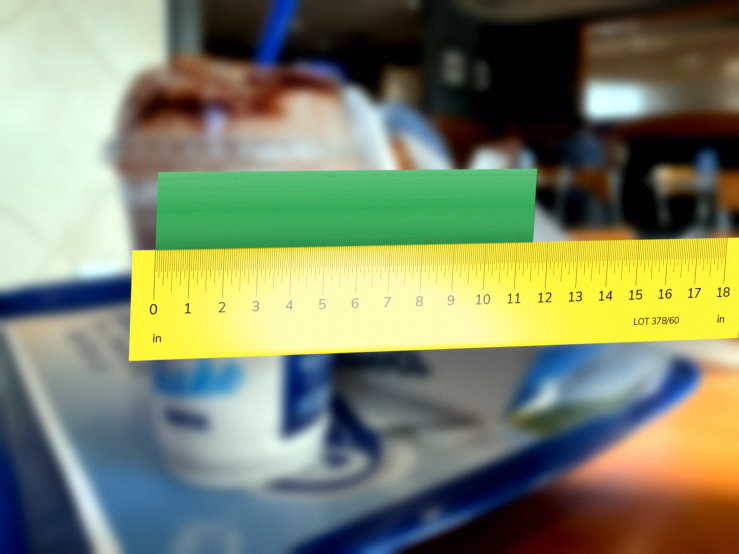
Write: 11.5 in
